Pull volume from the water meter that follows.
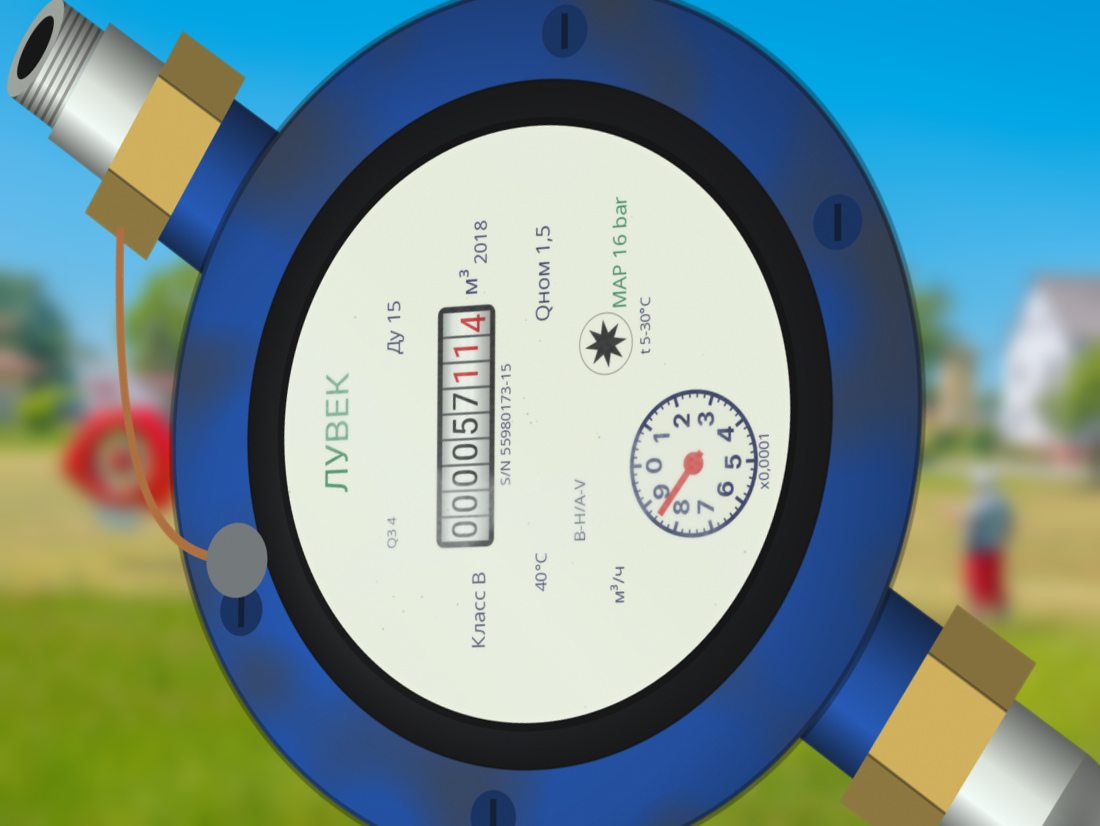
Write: 57.1138 m³
